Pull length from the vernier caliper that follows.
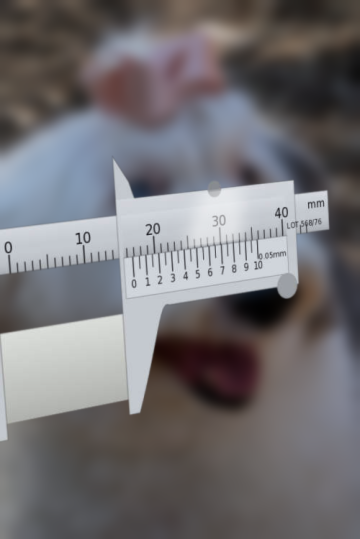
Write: 16.8 mm
